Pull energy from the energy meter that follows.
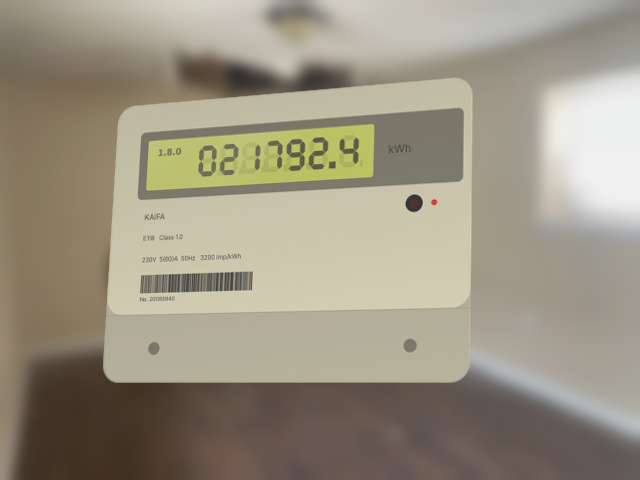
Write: 21792.4 kWh
